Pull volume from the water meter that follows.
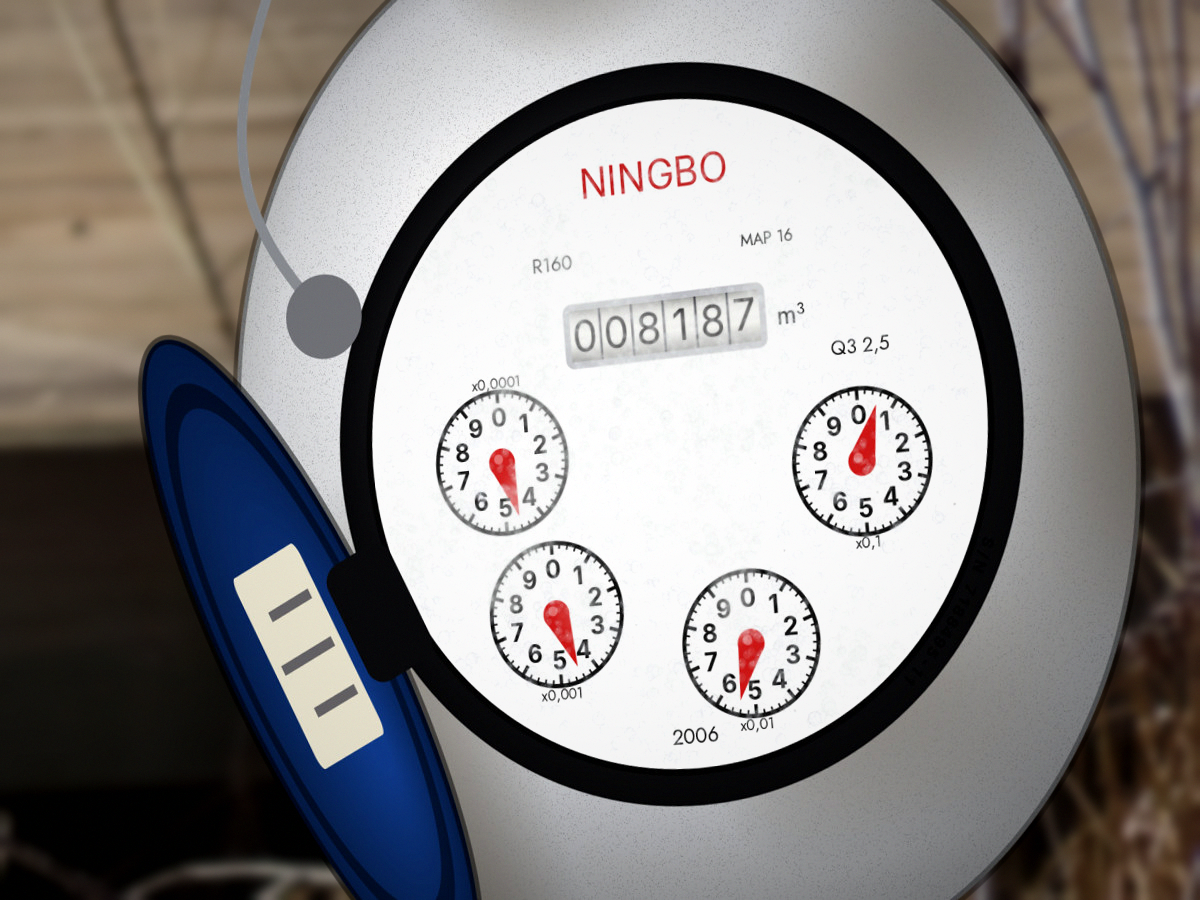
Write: 8187.0544 m³
